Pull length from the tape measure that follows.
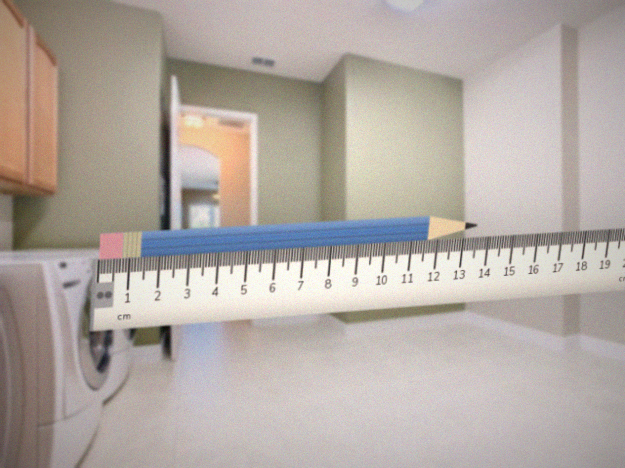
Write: 13.5 cm
